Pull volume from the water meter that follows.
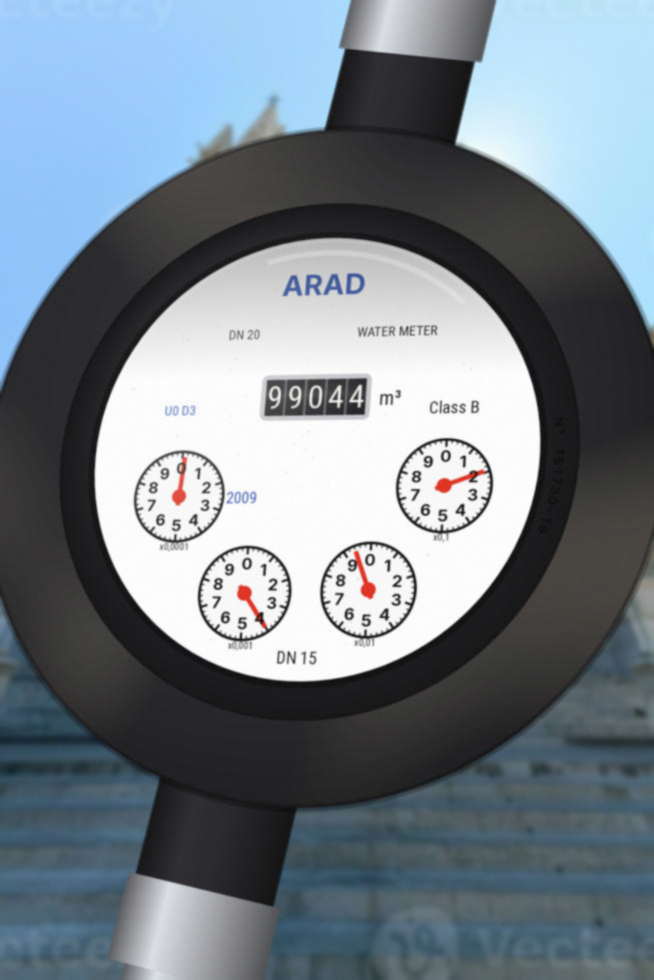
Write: 99044.1940 m³
